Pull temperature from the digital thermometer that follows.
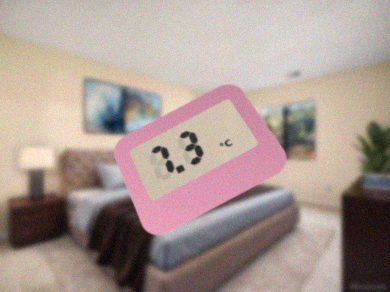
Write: 7.3 °C
